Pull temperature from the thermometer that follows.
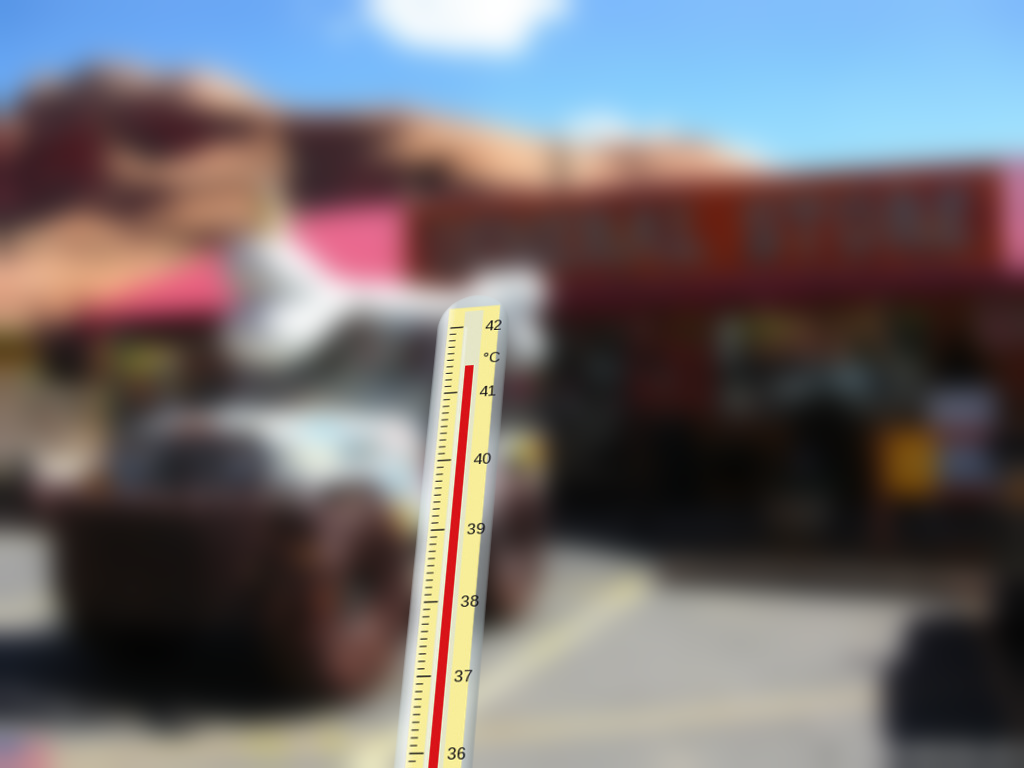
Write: 41.4 °C
